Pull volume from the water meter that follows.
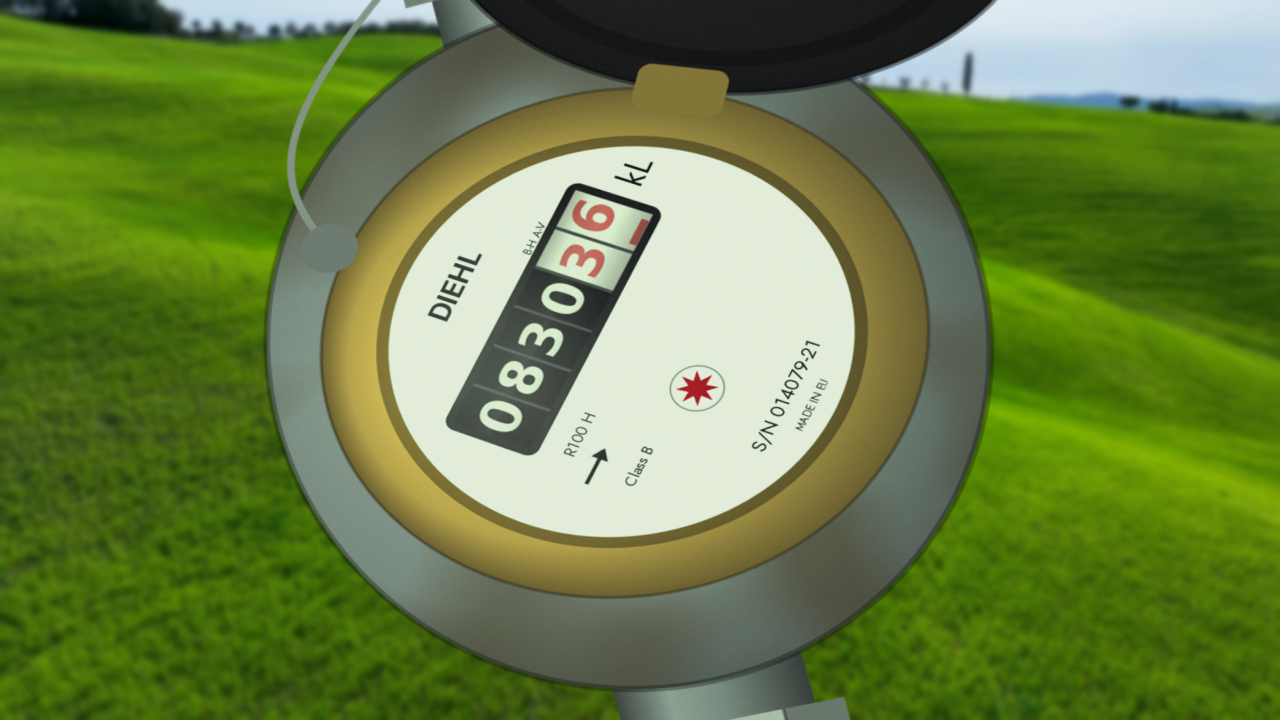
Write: 830.36 kL
